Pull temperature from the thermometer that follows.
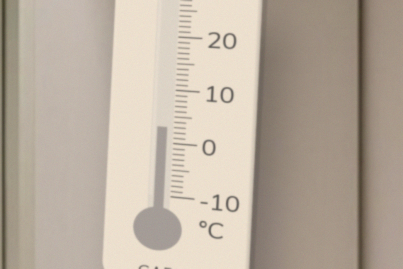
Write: 3 °C
